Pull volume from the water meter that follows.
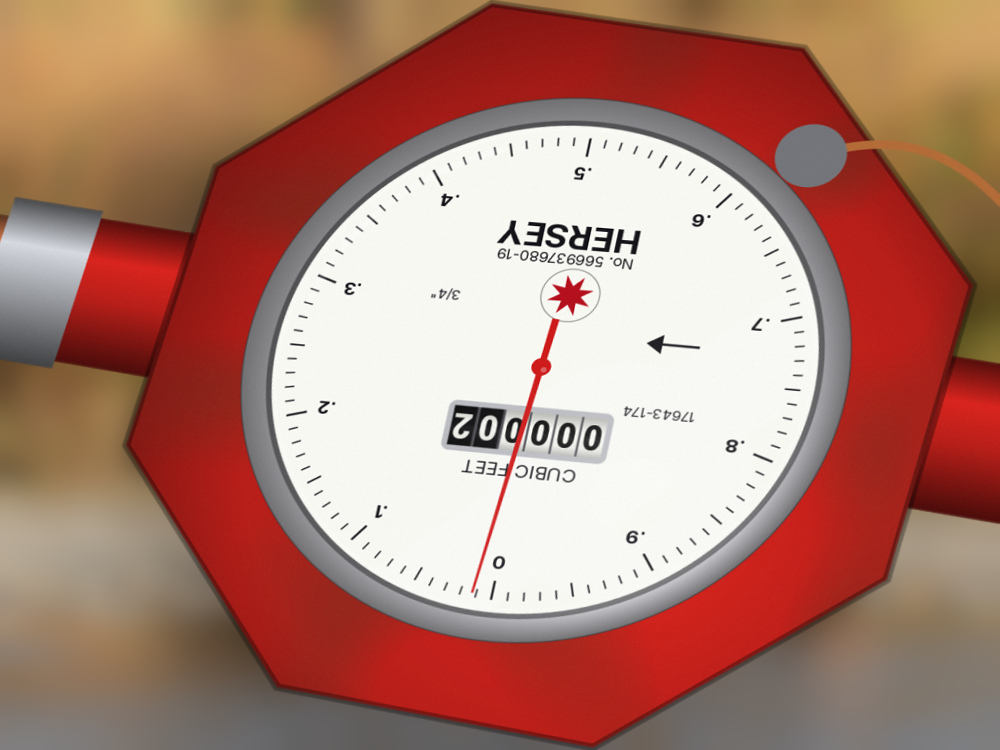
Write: 2.01 ft³
